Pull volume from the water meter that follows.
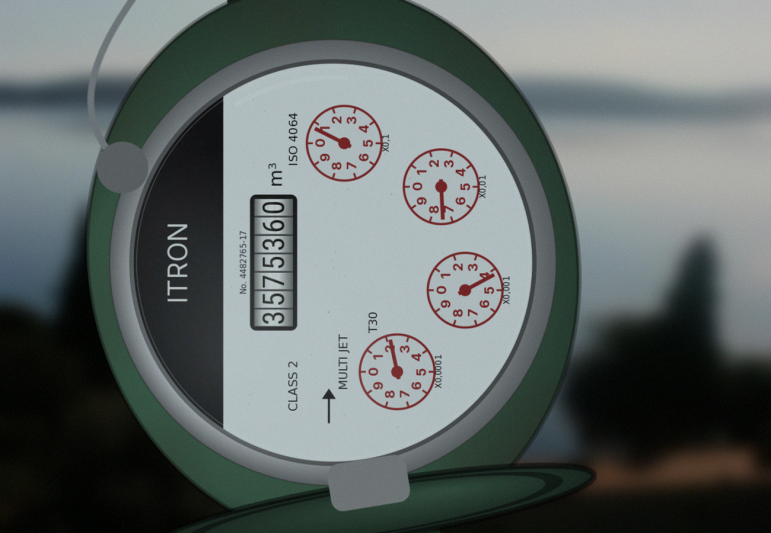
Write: 3575360.0742 m³
